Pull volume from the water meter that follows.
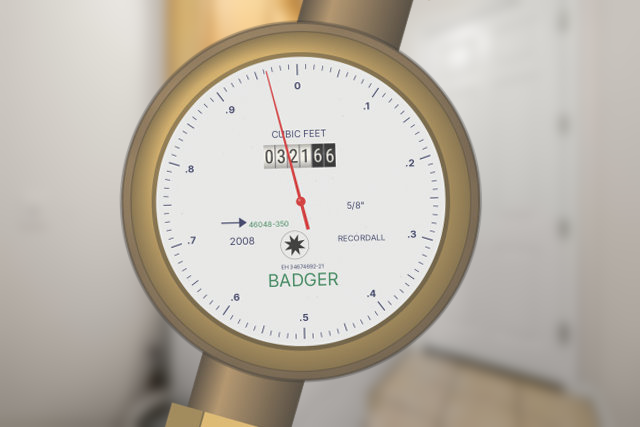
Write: 32165.96 ft³
